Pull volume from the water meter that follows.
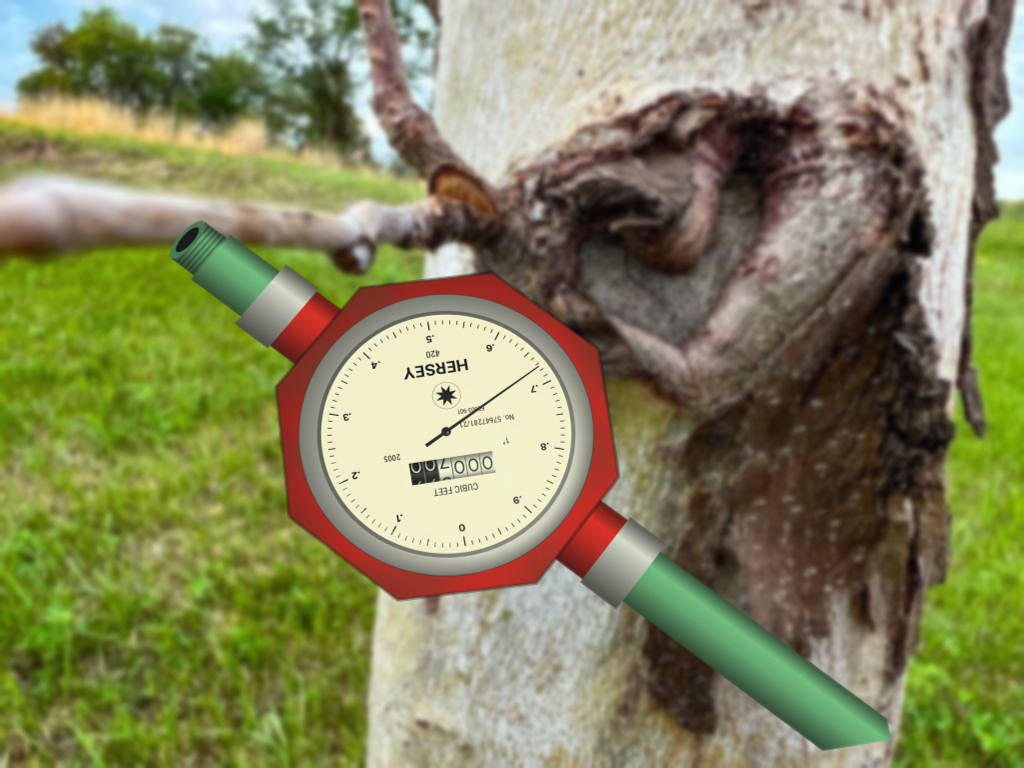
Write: 699.67 ft³
